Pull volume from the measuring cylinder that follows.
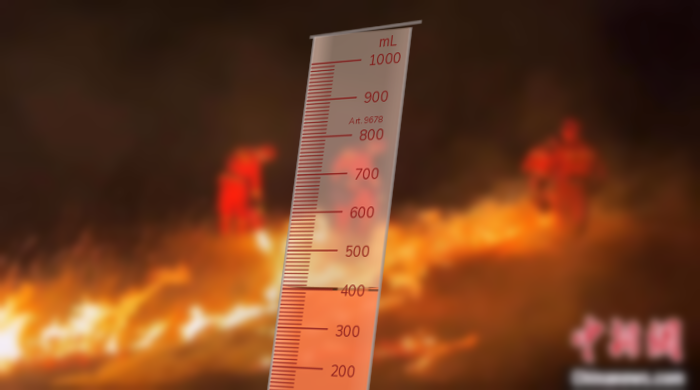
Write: 400 mL
